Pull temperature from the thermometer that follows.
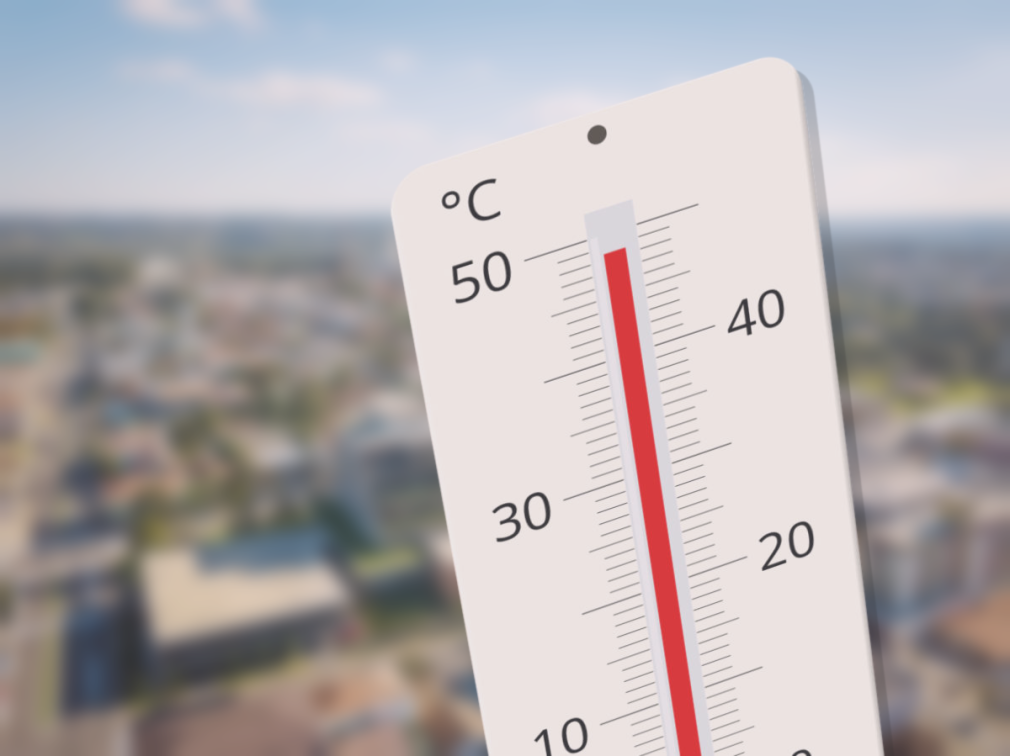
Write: 48.5 °C
